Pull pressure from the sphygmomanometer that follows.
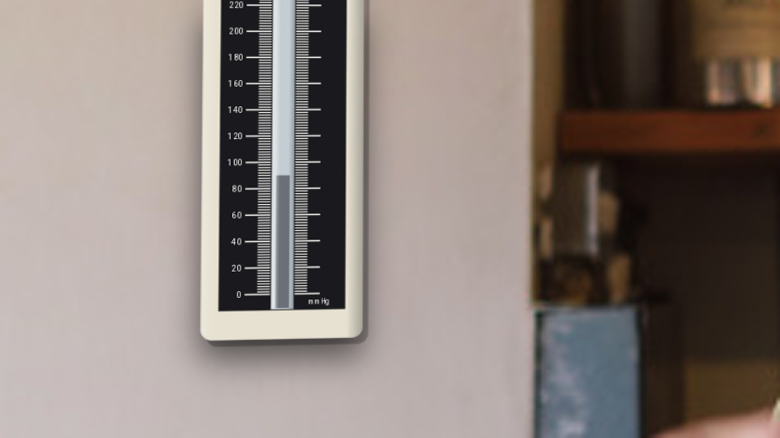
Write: 90 mmHg
